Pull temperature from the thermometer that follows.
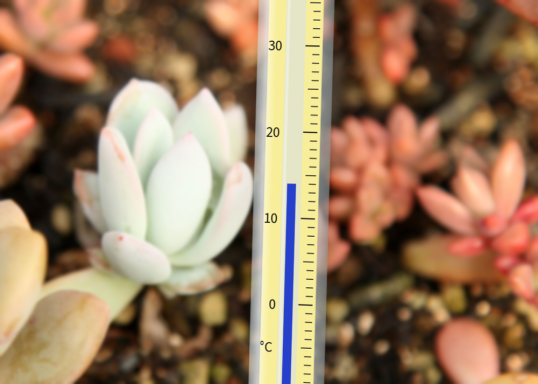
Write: 14 °C
